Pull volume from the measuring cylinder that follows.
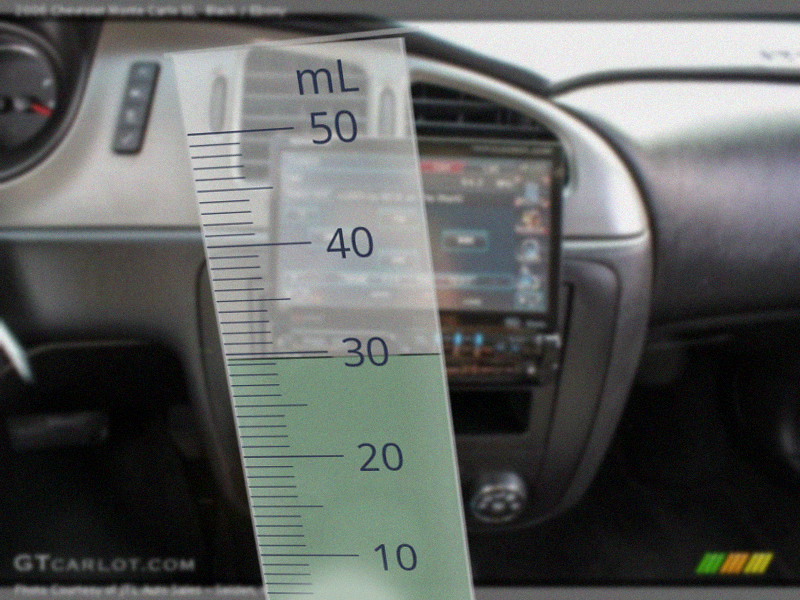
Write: 29.5 mL
